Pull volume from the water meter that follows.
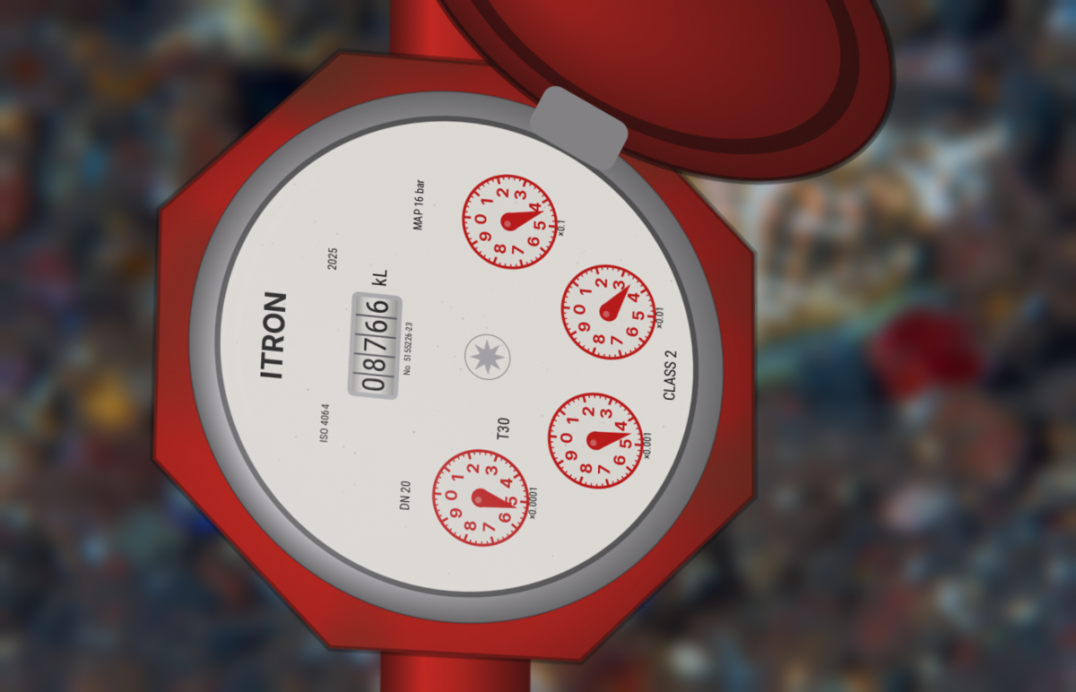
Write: 8766.4345 kL
